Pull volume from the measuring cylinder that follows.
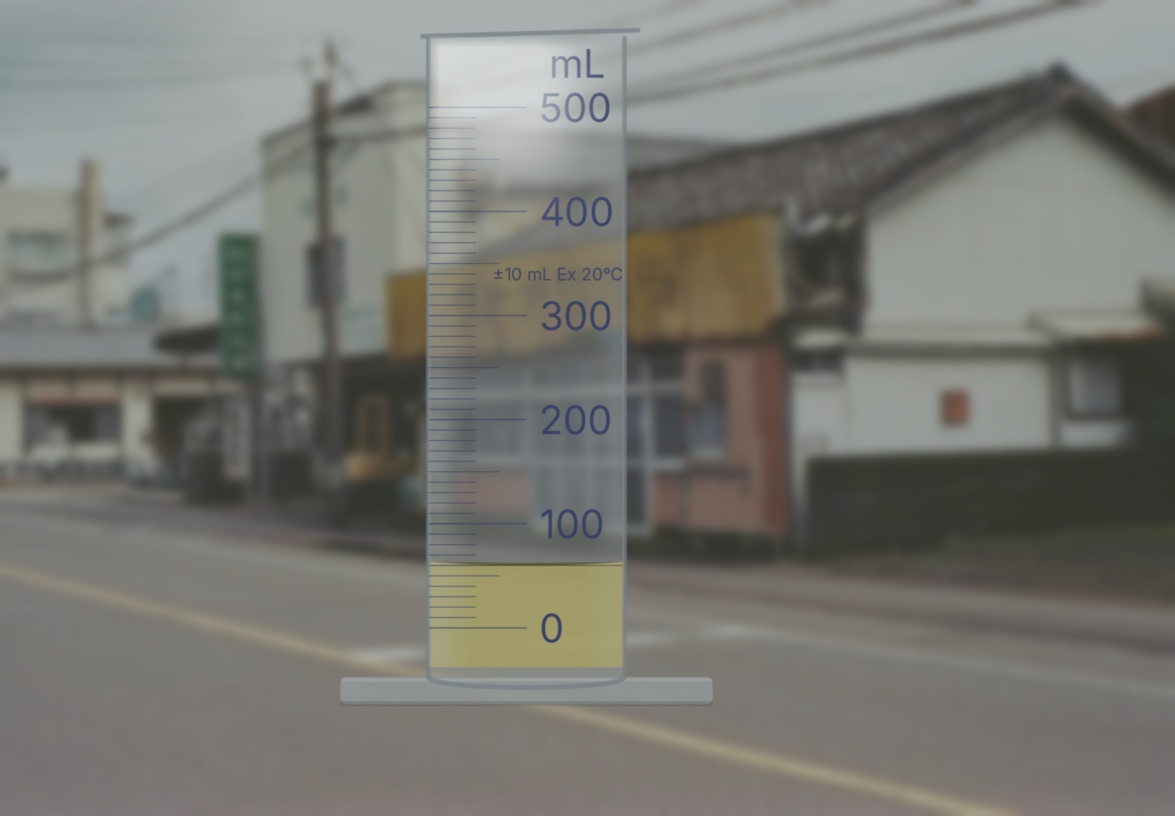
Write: 60 mL
